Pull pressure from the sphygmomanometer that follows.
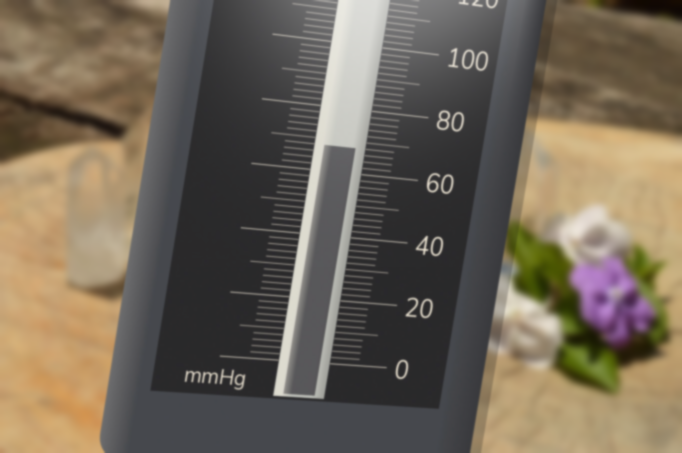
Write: 68 mmHg
